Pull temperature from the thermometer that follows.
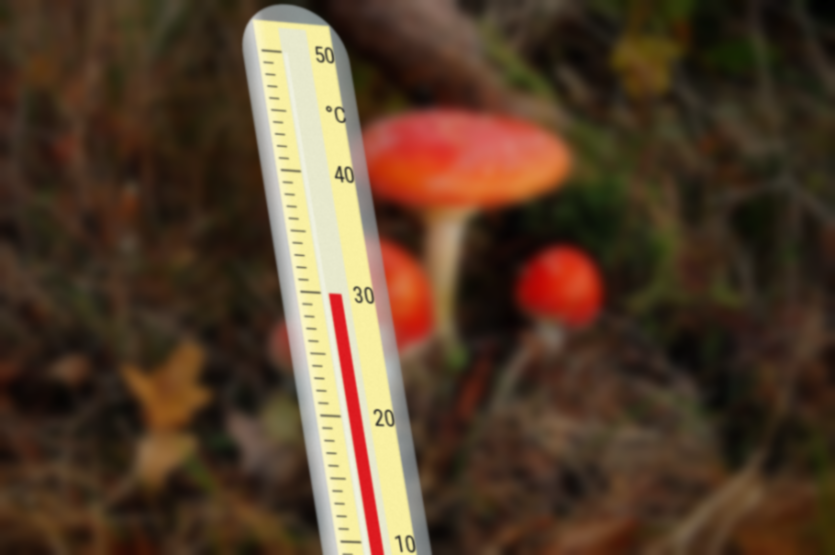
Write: 30 °C
